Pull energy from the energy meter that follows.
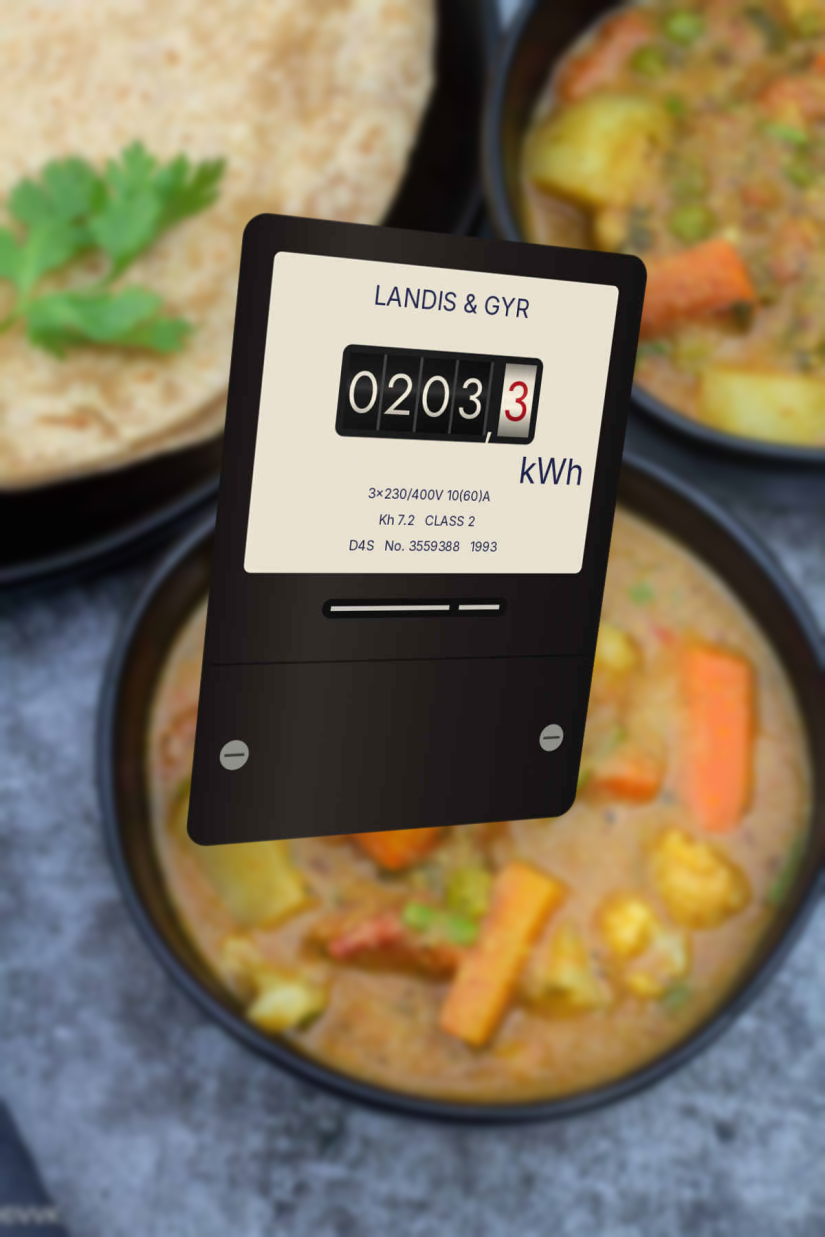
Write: 203.3 kWh
